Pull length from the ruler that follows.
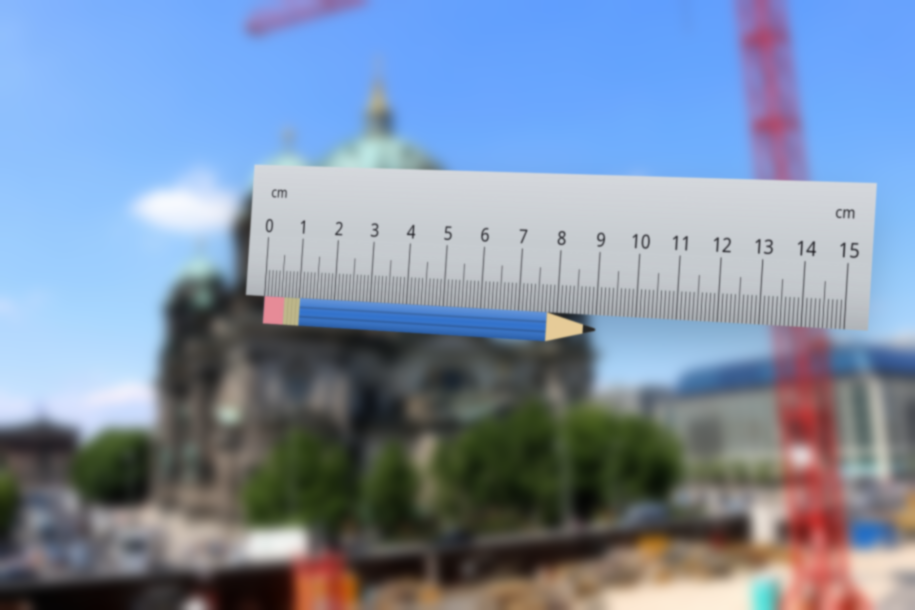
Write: 9 cm
